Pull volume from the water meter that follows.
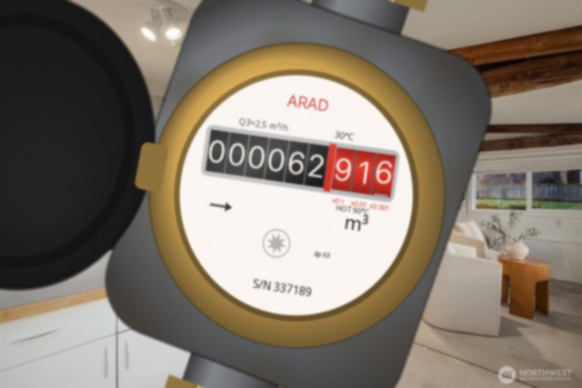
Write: 62.916 m³
